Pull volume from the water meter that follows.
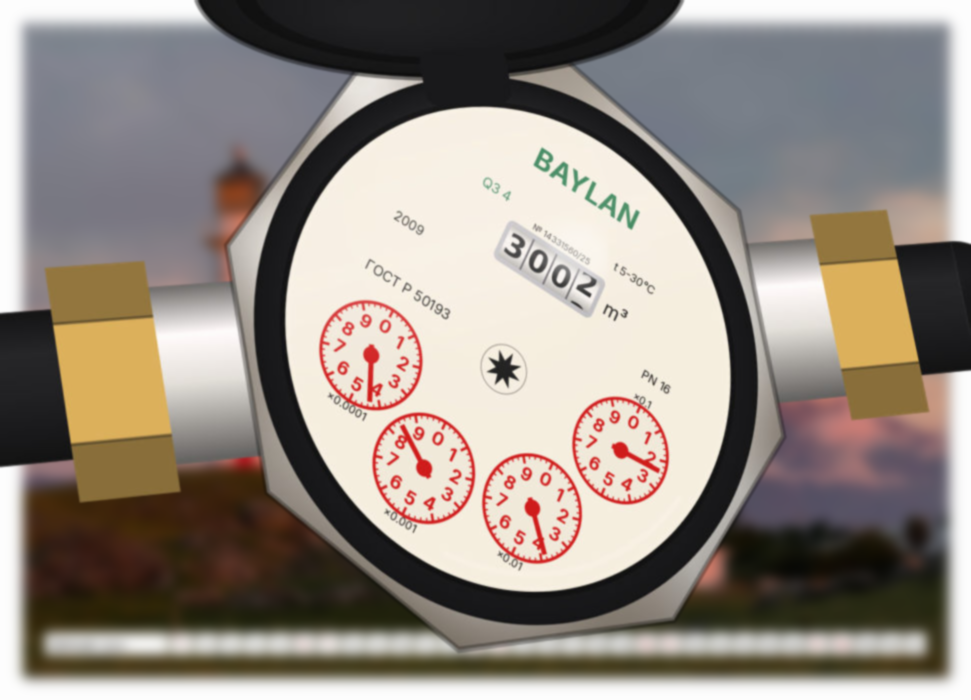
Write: 3002.2384 m³
